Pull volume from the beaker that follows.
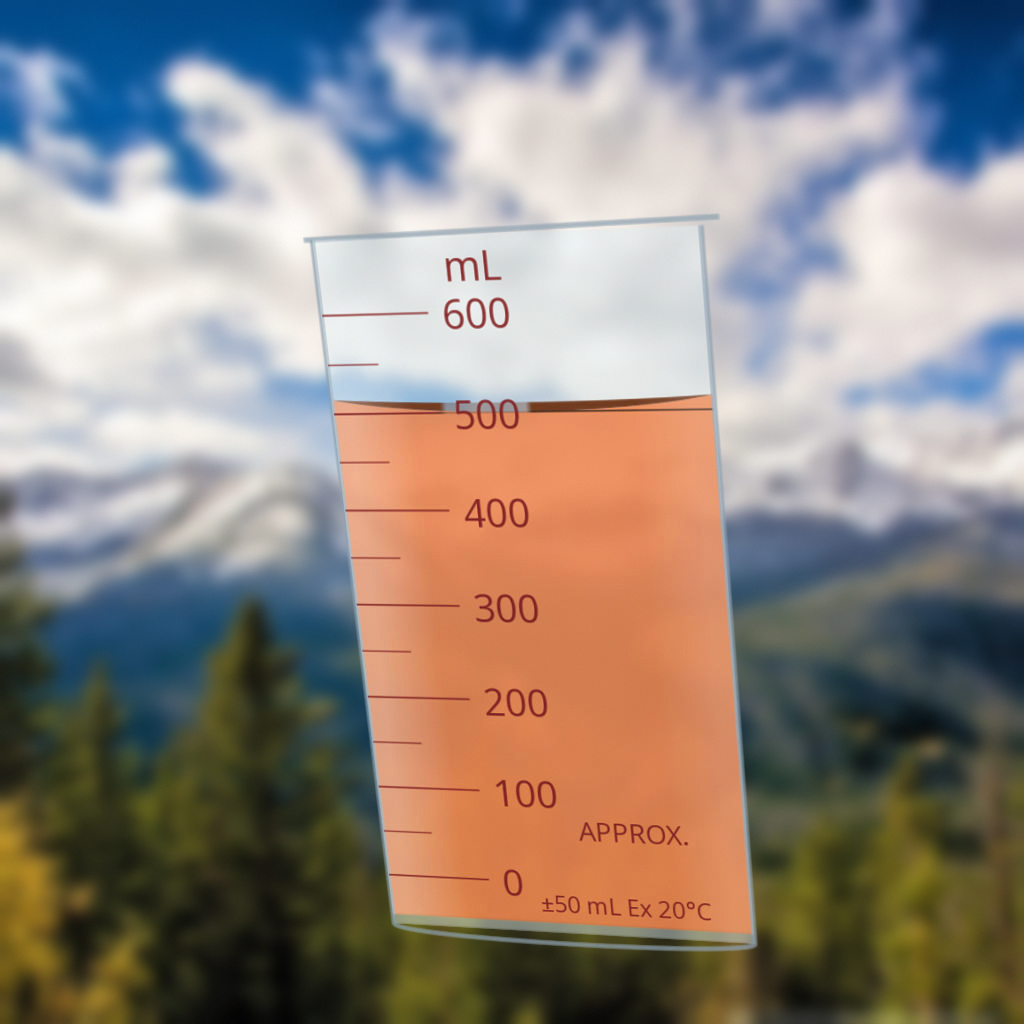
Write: 500 mL
